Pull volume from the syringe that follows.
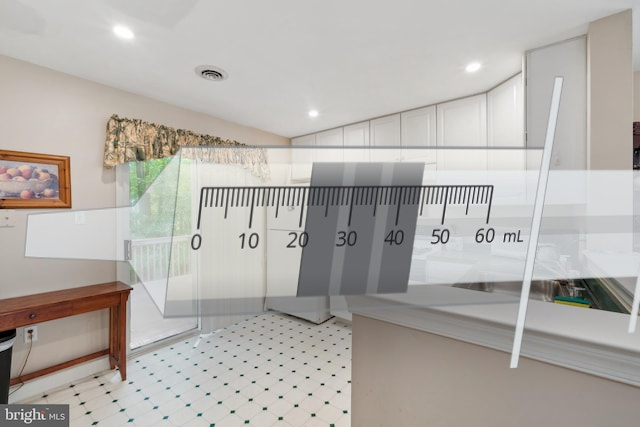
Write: 21 mL
